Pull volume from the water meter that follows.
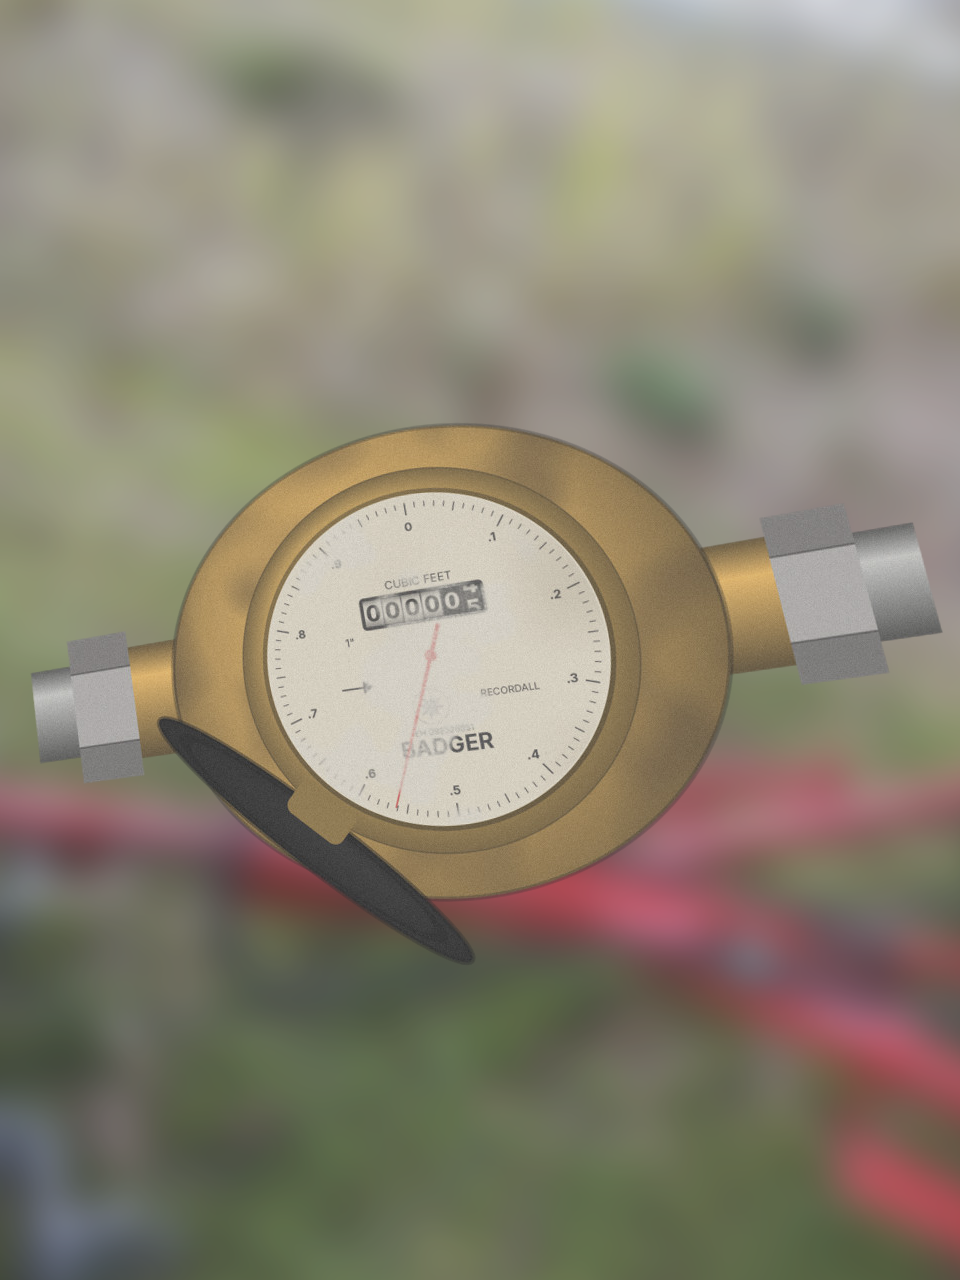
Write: 4.56 ft³
